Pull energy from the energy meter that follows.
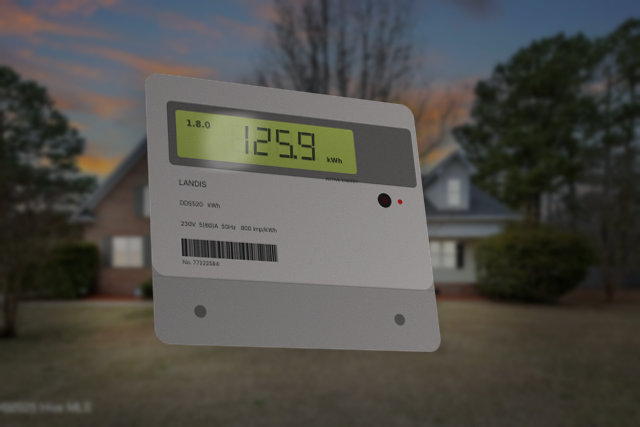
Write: 125.9 kWh
